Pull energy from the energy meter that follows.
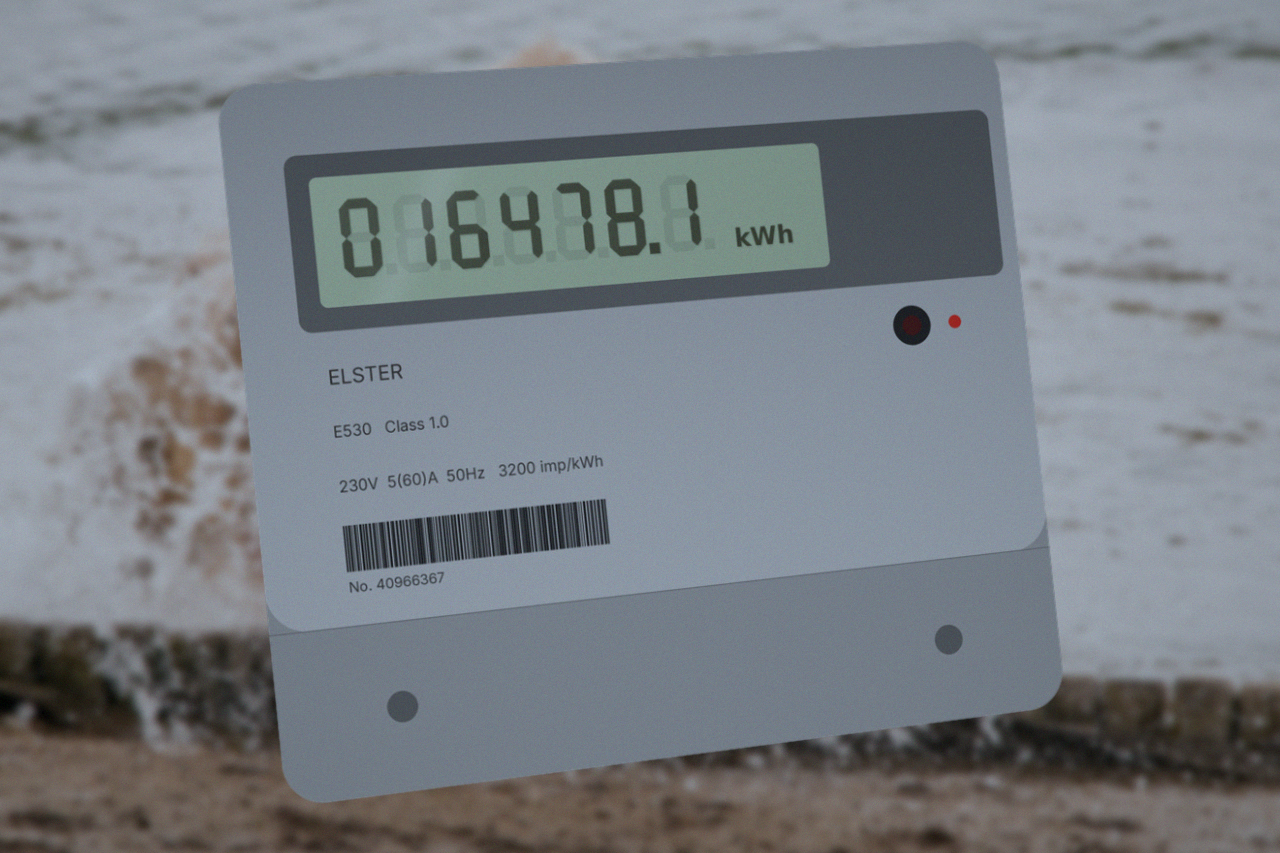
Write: 16478.1 kWh
